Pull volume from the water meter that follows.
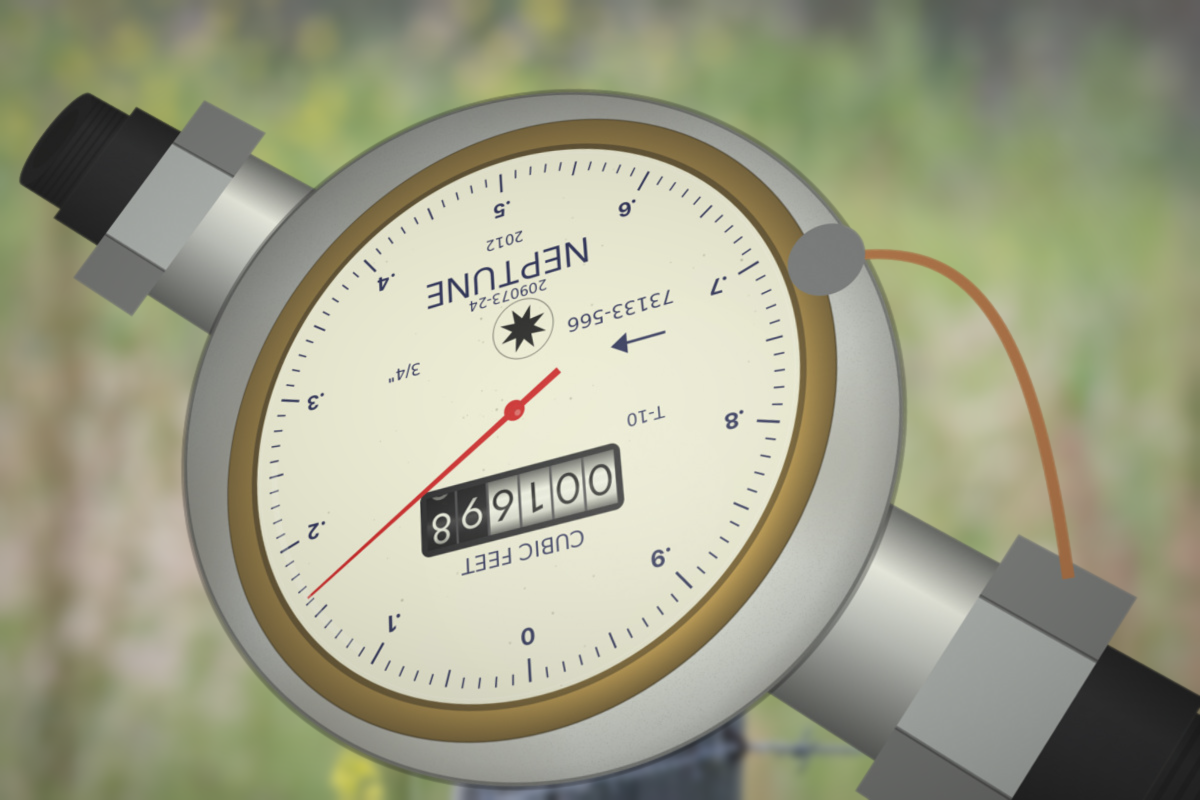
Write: 1698.16 ft³
